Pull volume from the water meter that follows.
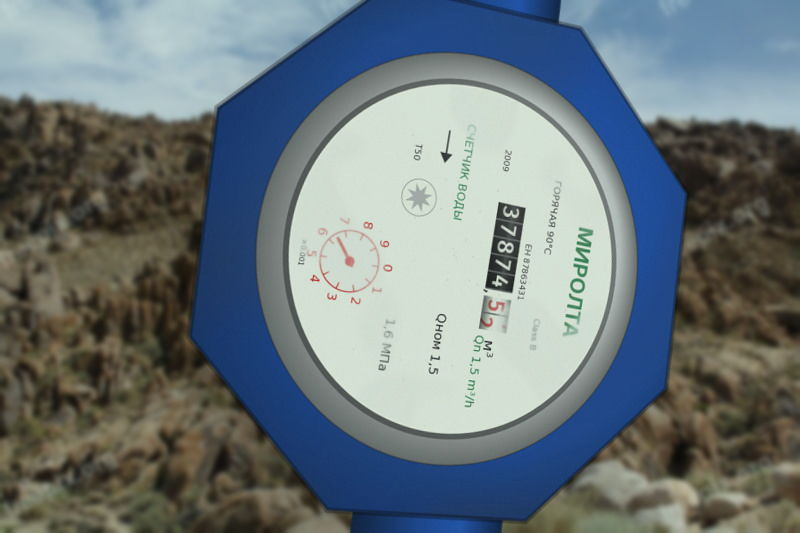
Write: 37874.516 m³
